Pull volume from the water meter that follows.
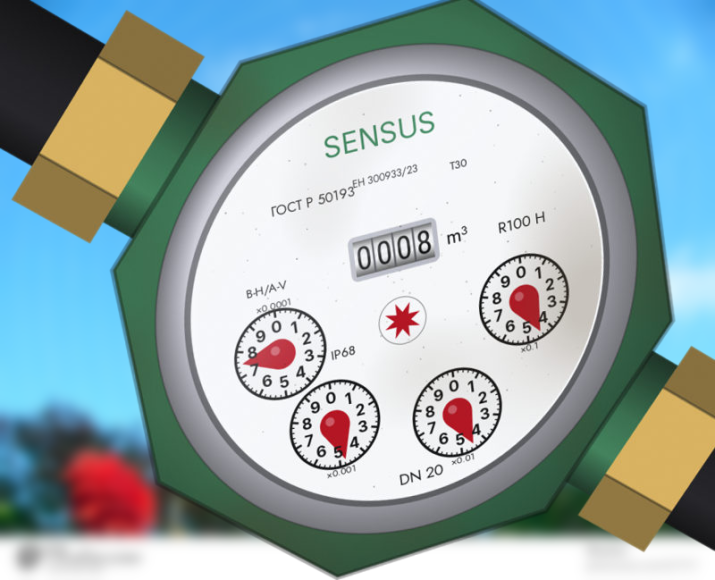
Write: 8.4447 m³
